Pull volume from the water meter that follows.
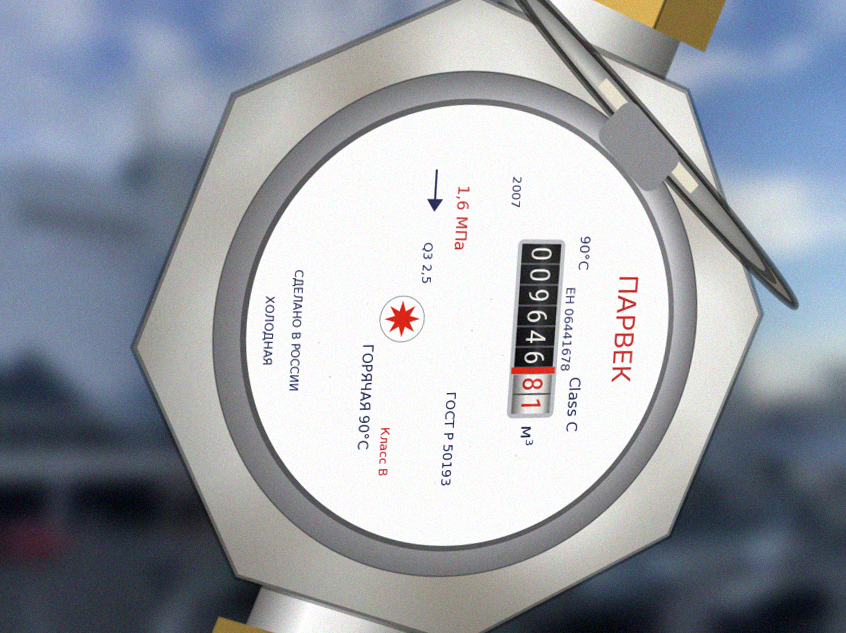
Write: 9646.81 m³
